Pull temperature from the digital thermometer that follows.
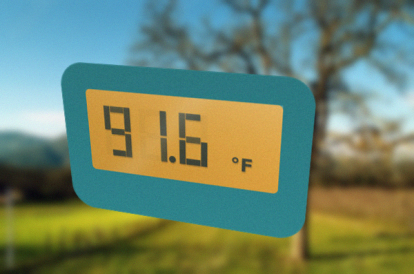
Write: 91.6 °F
